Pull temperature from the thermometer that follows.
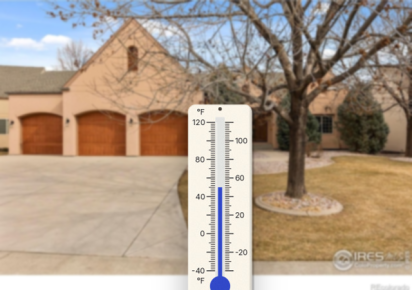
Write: 50 °F
